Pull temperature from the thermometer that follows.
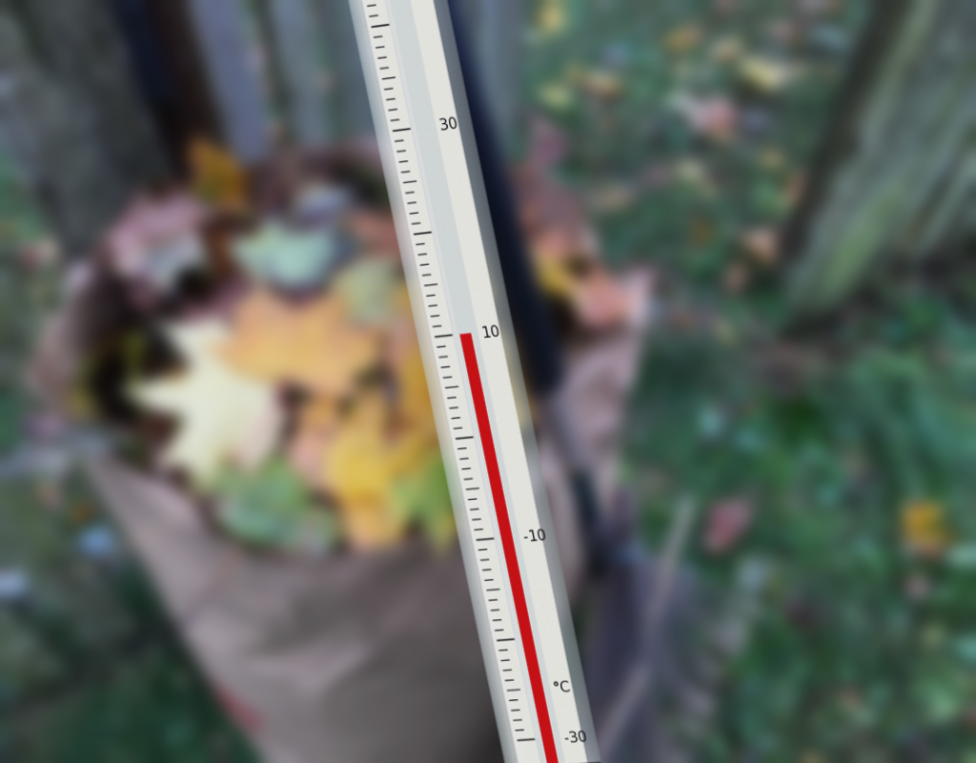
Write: 10 °C
